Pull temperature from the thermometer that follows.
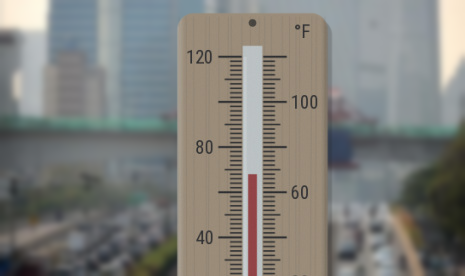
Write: 68 °F
